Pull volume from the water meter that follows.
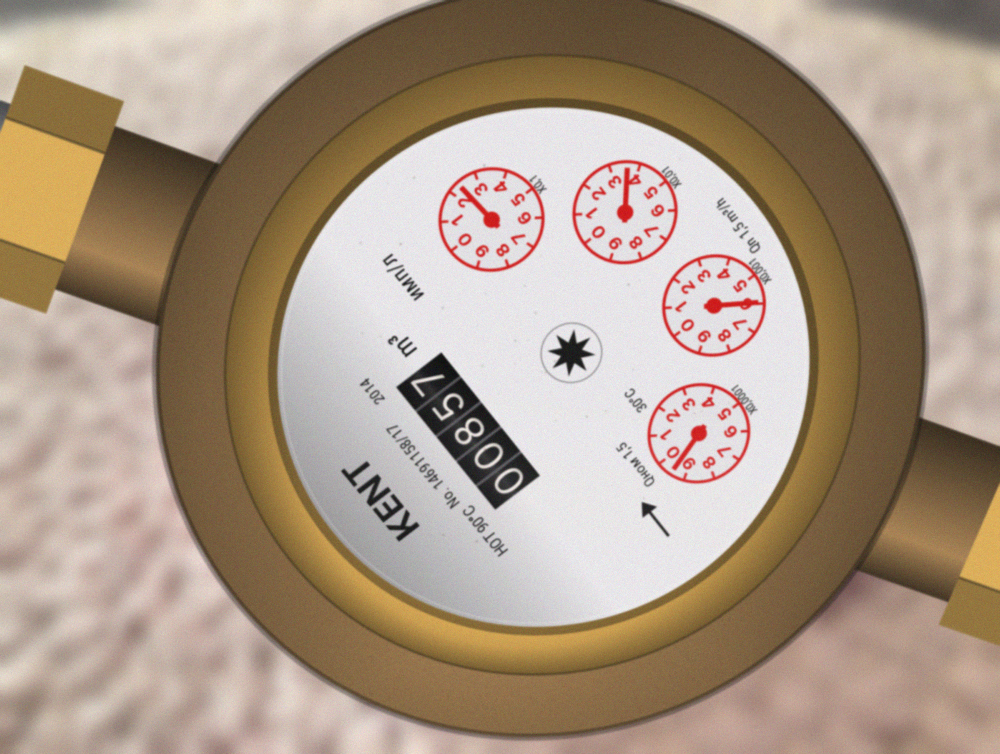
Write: 857.2359 m³
